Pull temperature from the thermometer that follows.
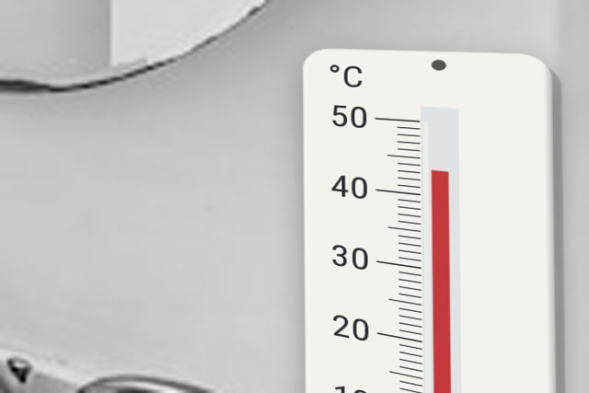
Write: 43.5 °C
